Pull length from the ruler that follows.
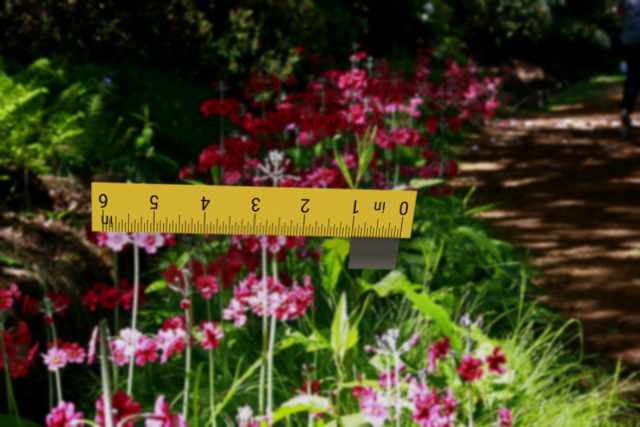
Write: 1 in
